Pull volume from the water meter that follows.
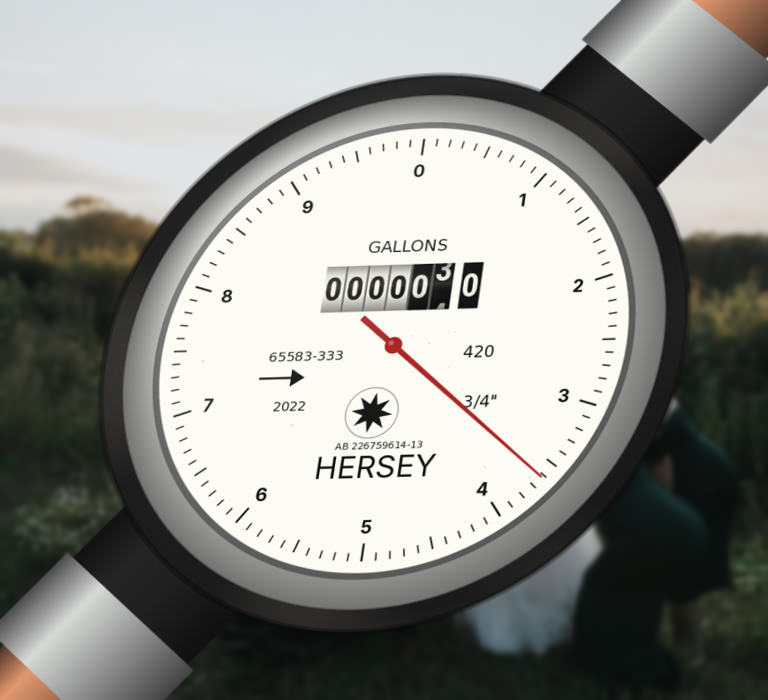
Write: 33.6 gal
